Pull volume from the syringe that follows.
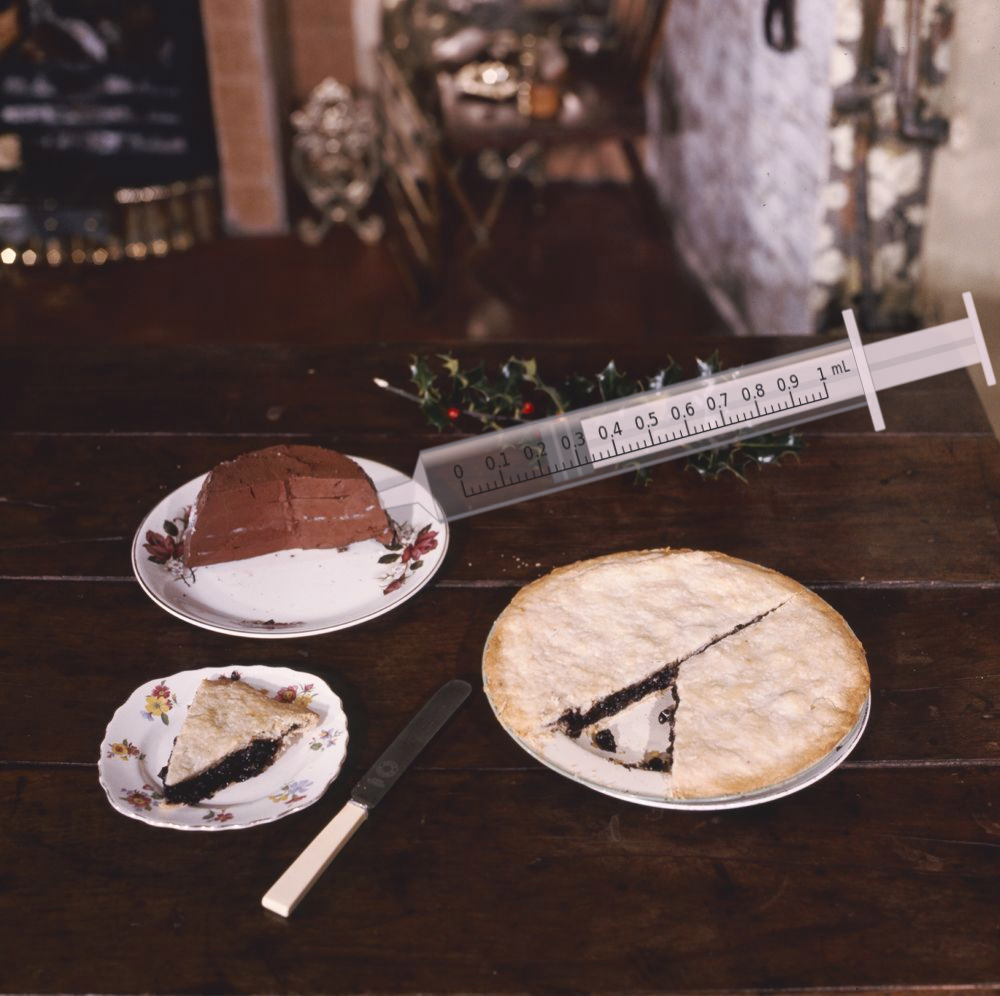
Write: 0.22 mL
